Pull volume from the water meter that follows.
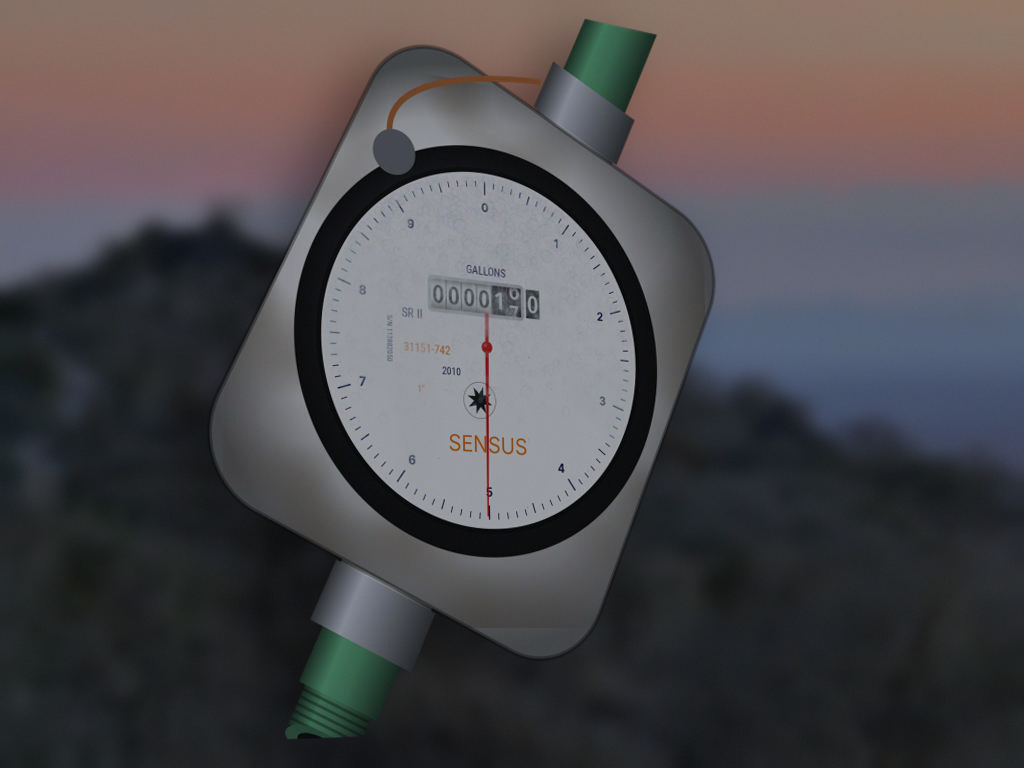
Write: 165.0 gal
